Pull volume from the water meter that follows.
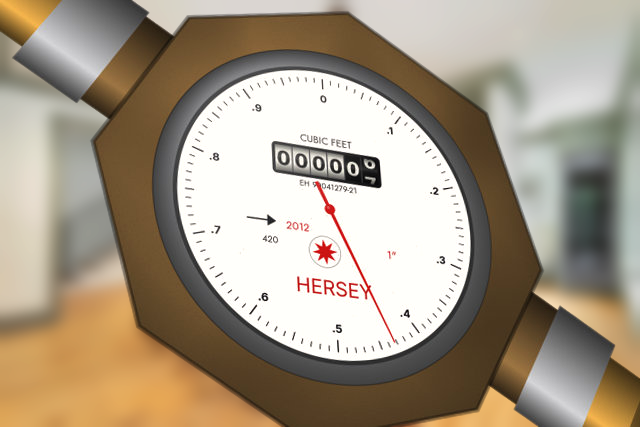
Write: 6.43 ft³
